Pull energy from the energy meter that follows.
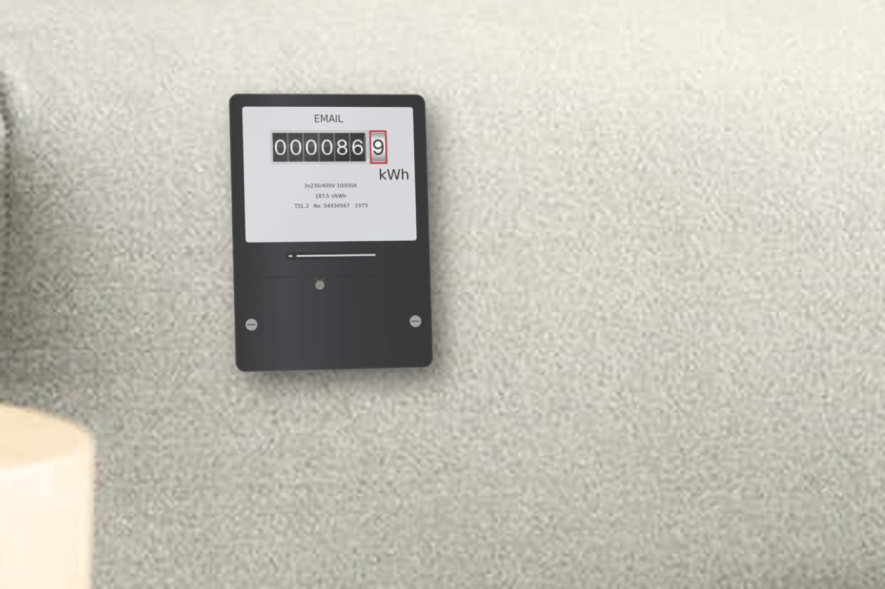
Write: 86.9 kWh
